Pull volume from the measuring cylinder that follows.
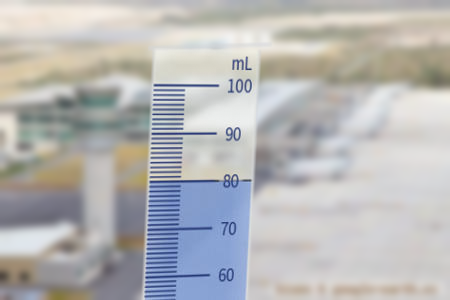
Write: 80 mL
